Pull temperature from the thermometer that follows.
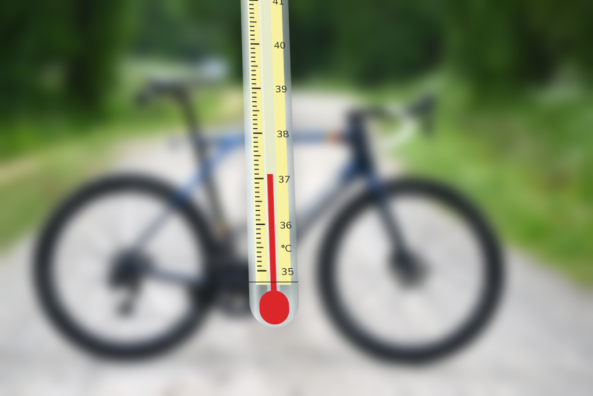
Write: 37.1 °C
